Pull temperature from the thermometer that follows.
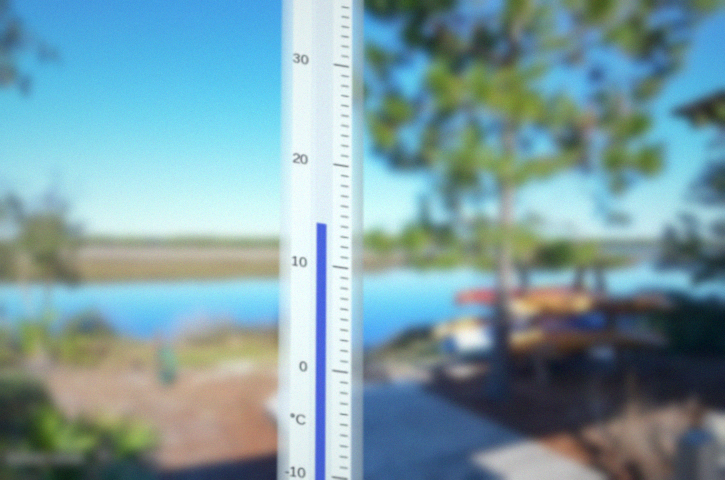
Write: 14 °C
